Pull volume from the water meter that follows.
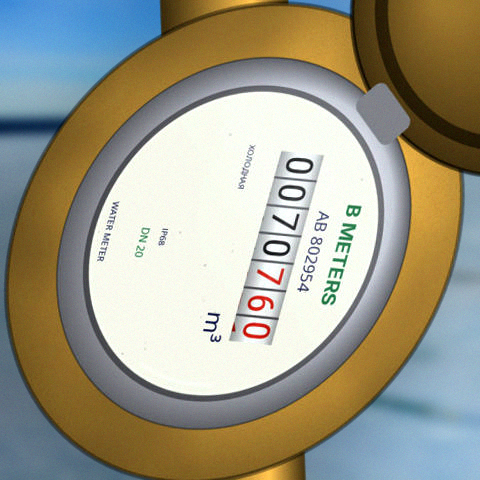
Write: 70.760 m³
